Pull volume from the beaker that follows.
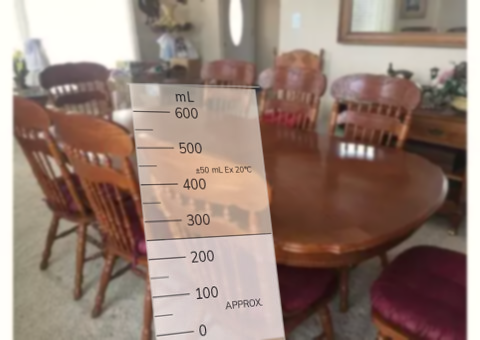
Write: 250 mL
